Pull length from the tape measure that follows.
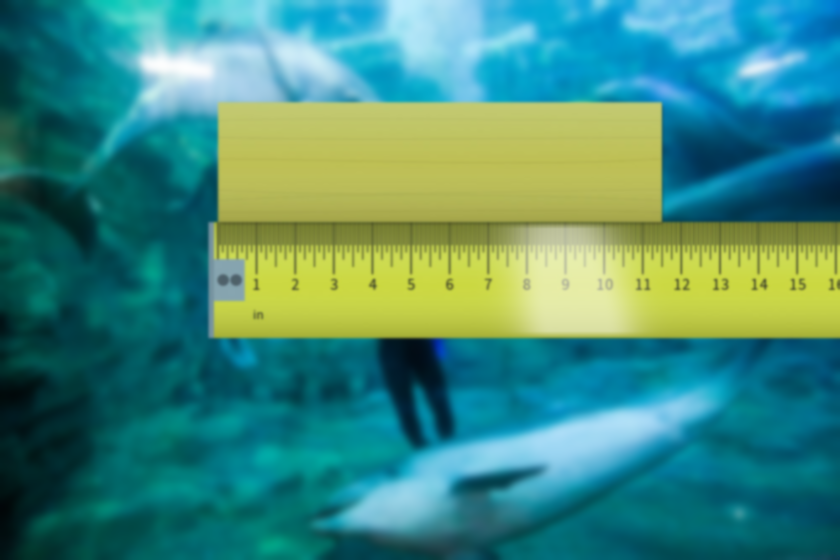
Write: 11.5 in
